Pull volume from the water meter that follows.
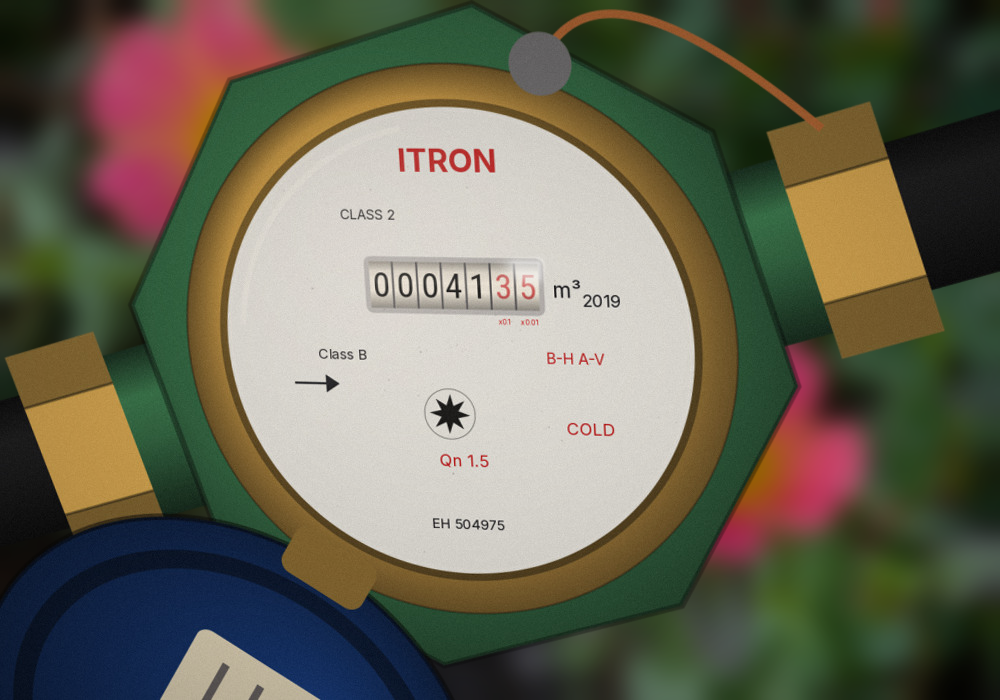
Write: 41.35 m³
